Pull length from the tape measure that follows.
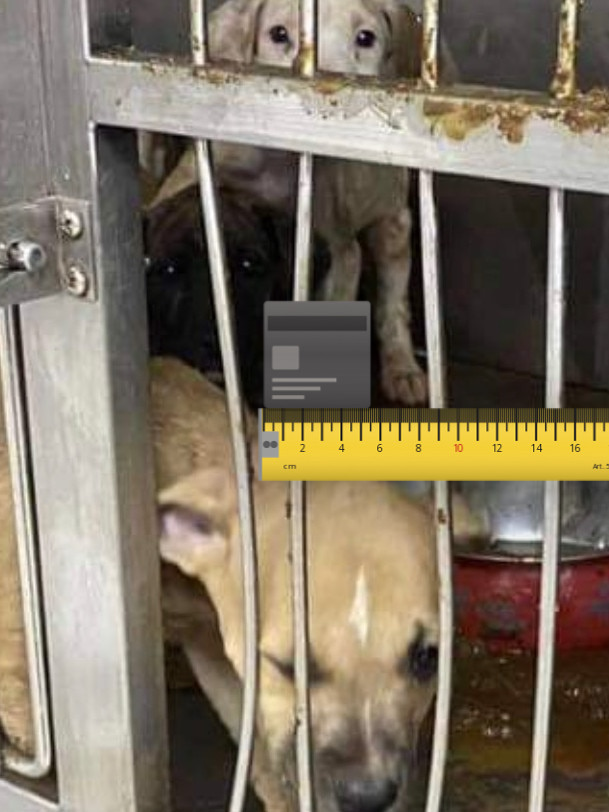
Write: 5.5 cm
